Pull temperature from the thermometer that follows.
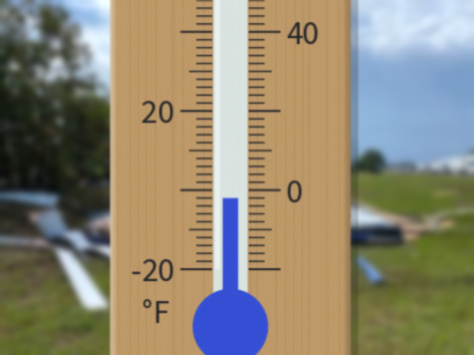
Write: -2 °F
